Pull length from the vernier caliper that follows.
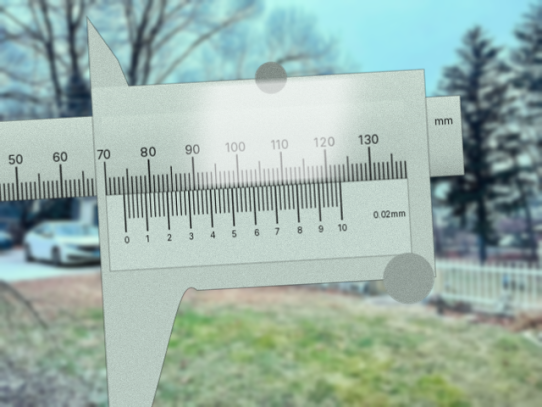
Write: 74.0 mm
